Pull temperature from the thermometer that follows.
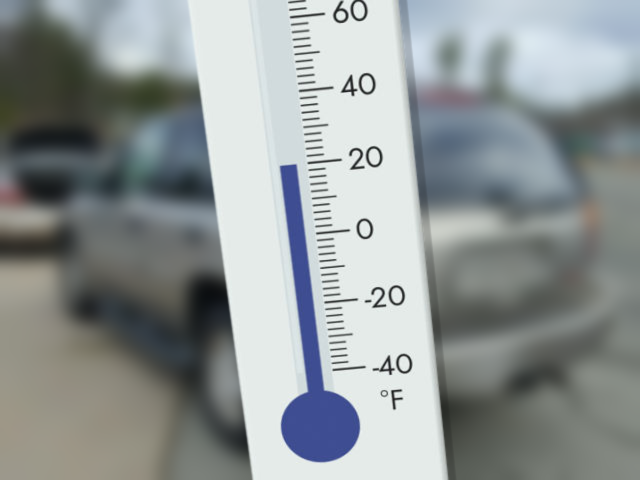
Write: 20 °F
